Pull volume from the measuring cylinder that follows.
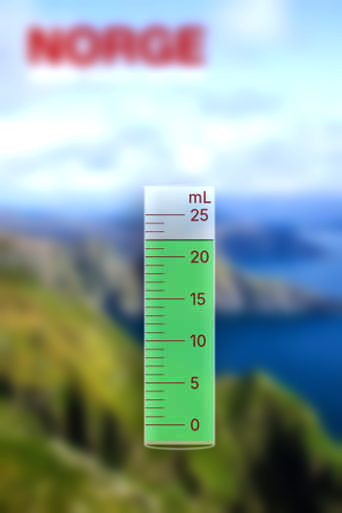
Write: 22 mL
